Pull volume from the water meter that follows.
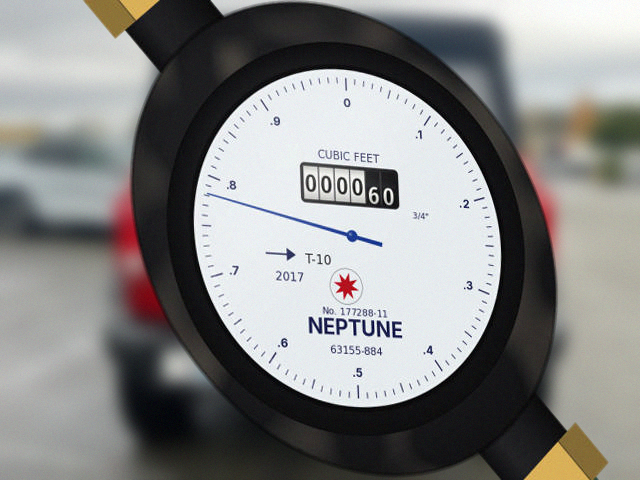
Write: 59.78 ft³
